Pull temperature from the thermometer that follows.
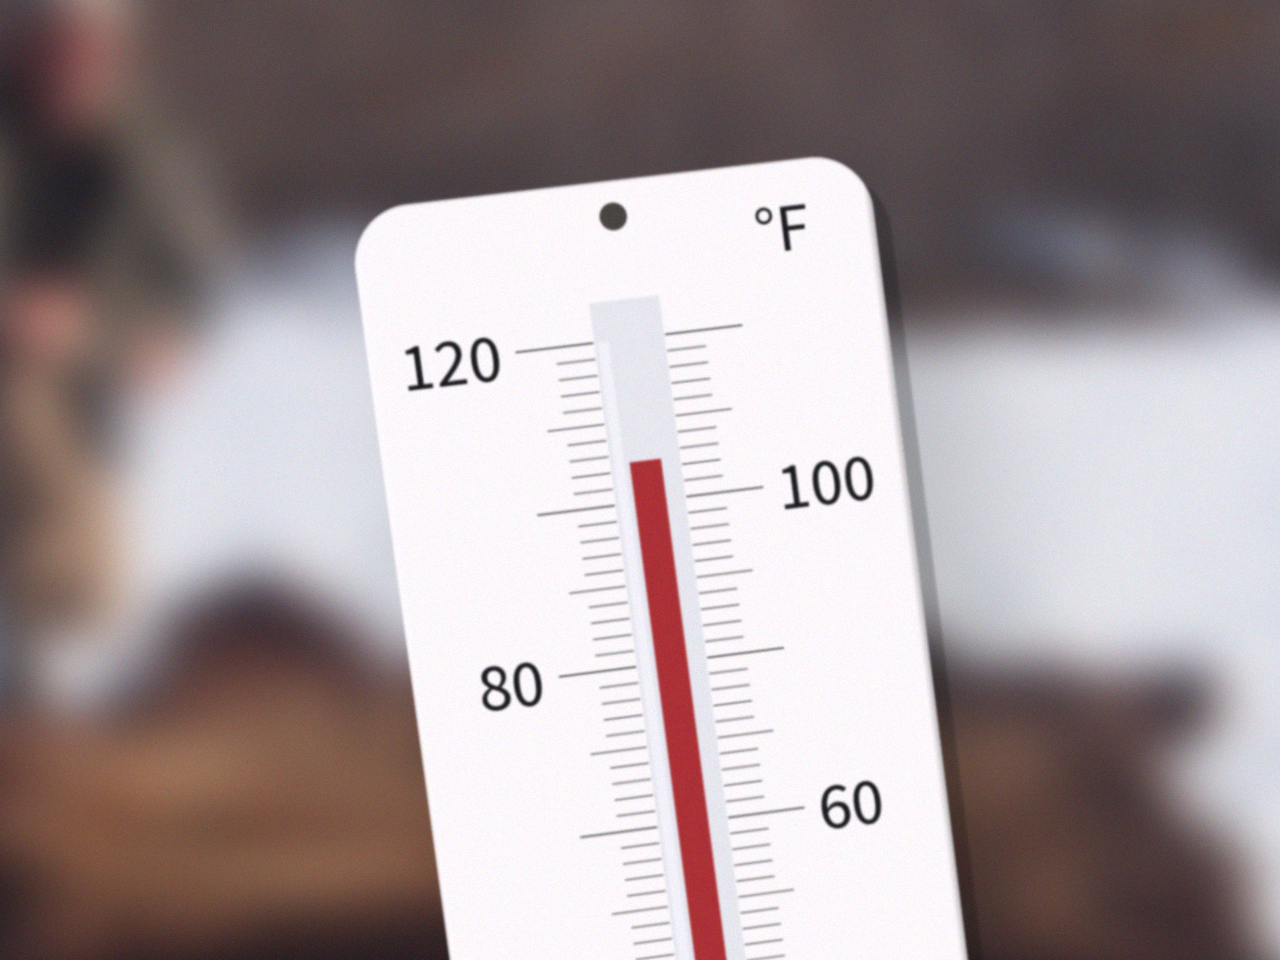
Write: 105 °F
